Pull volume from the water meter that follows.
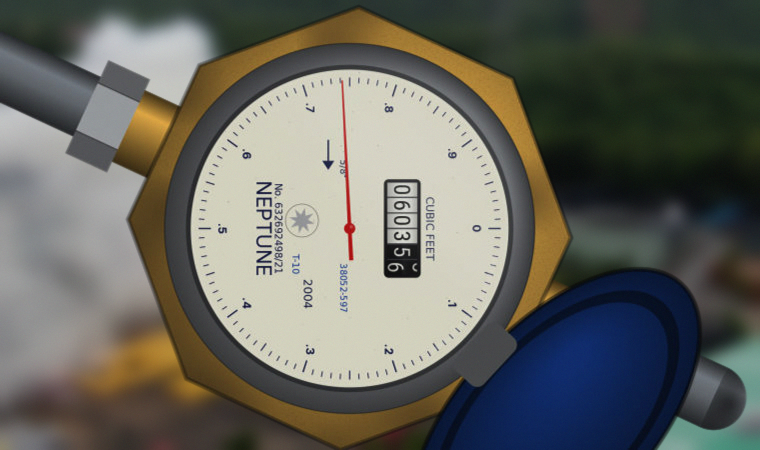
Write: 60355.74 ft³
